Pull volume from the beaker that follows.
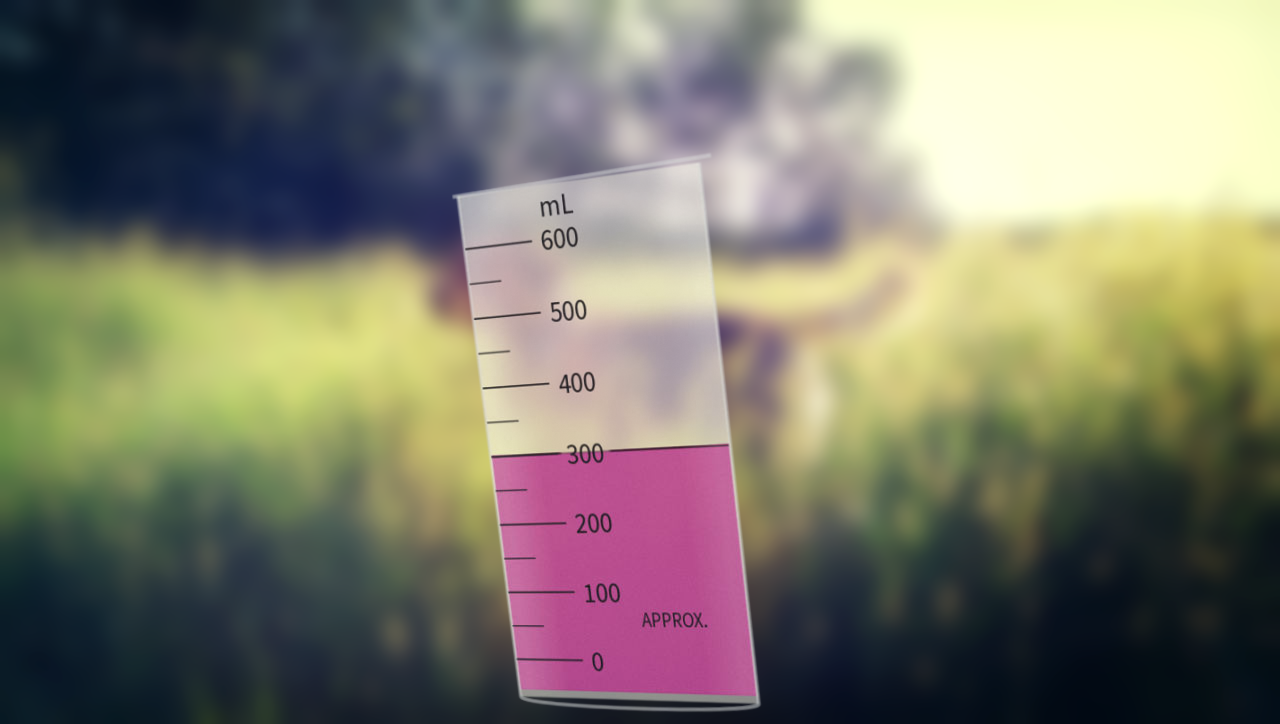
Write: 300 mL
